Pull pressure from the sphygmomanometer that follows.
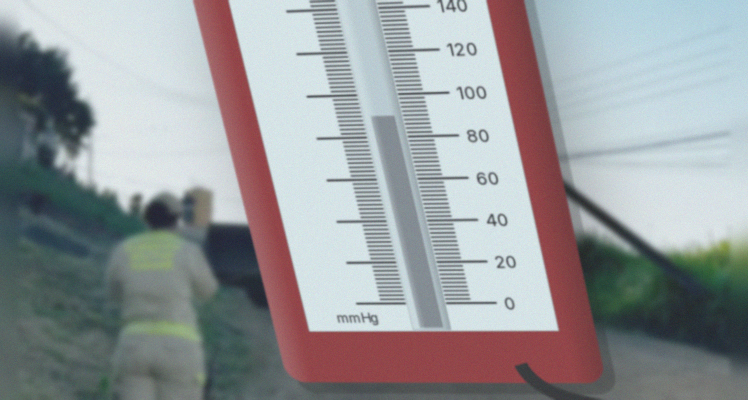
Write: 90 mmHg
